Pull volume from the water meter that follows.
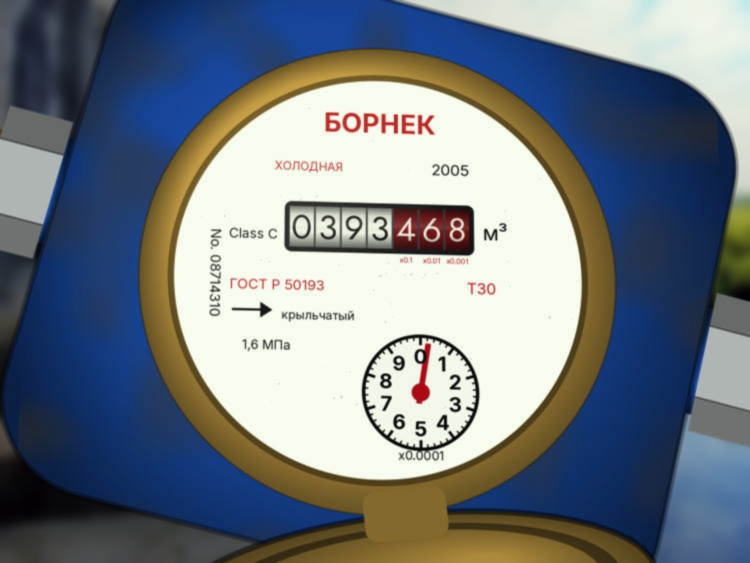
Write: 393.4680 m³
